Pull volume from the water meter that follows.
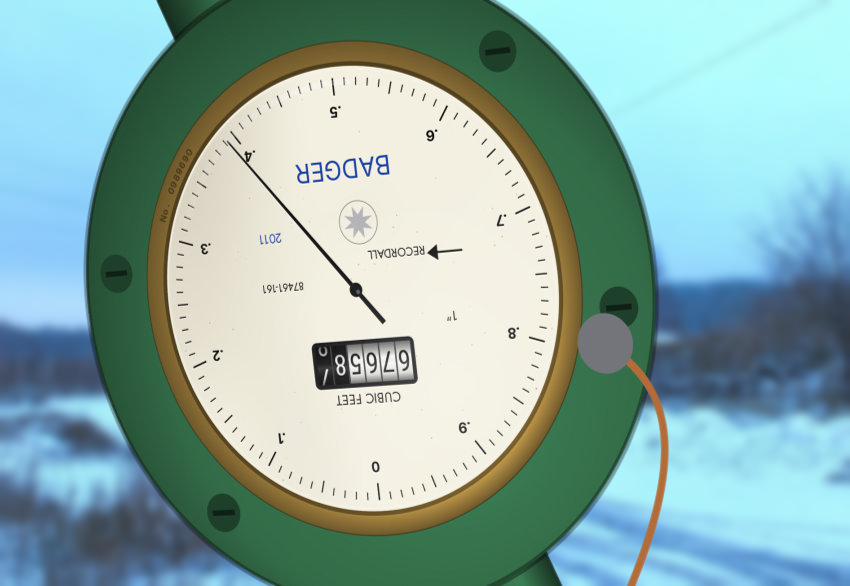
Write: 676587.39 ft³
